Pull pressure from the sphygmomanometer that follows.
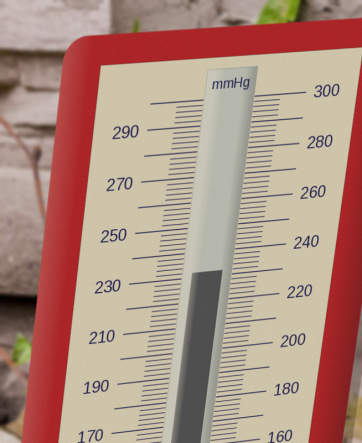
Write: 232 mmHg
